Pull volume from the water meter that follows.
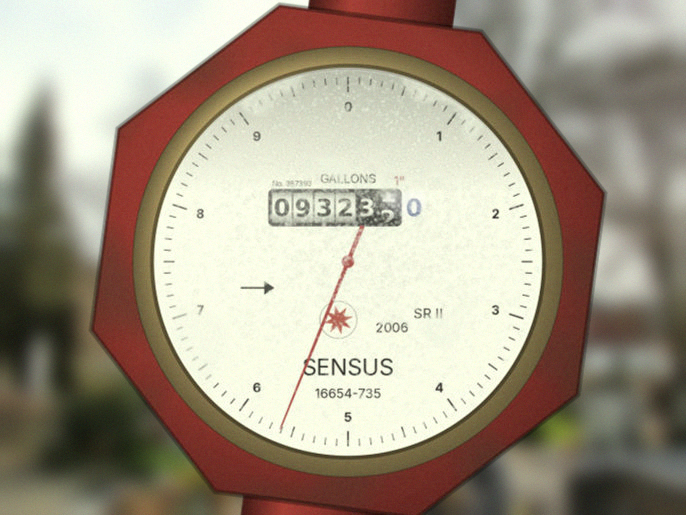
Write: 932315.6 gal
